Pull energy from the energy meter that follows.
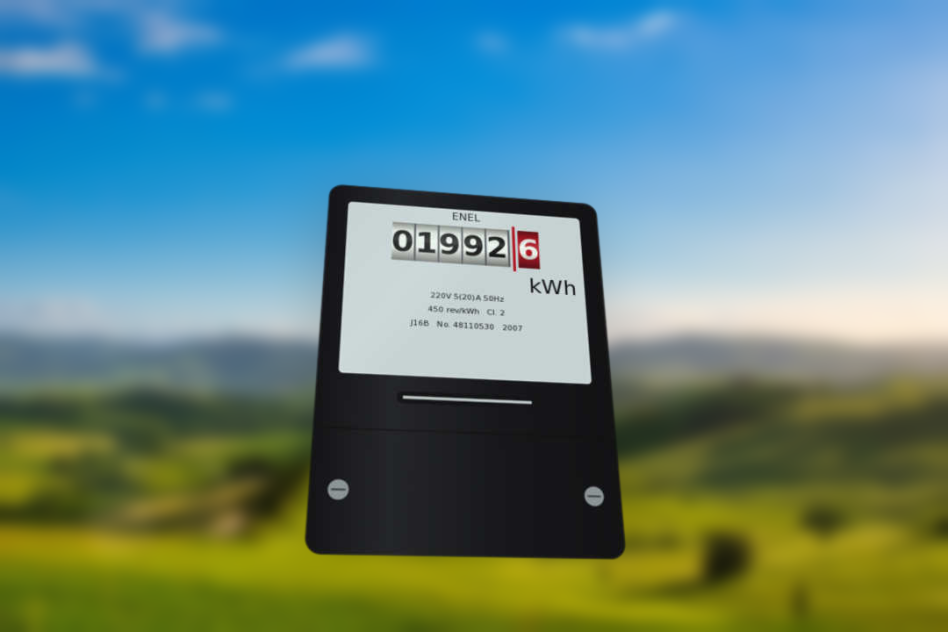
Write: 1992.6 kWh
